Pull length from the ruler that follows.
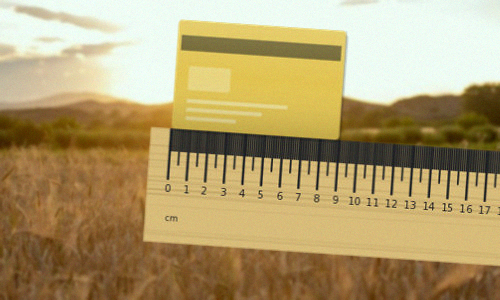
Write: 9 cm
